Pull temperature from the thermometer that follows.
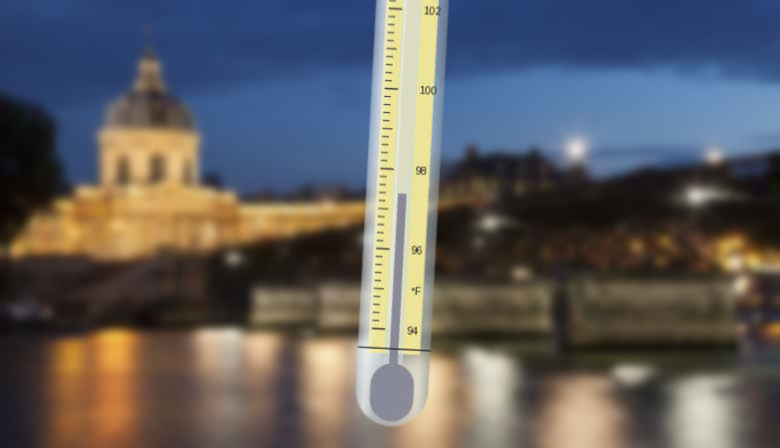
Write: 97.4 °F
